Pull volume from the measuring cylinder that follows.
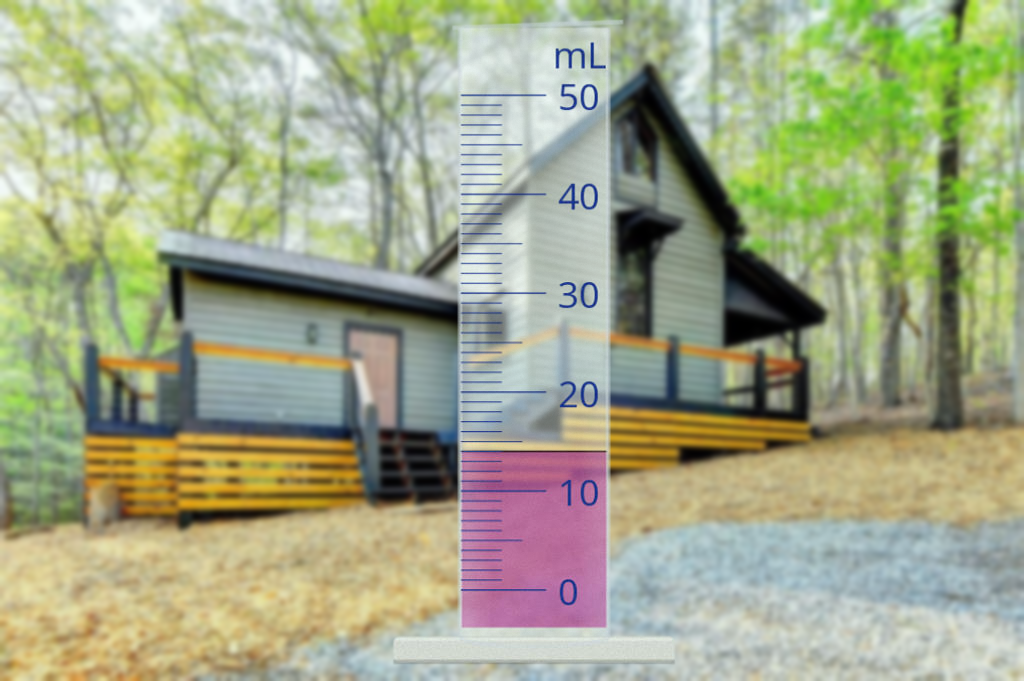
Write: 14 mL
